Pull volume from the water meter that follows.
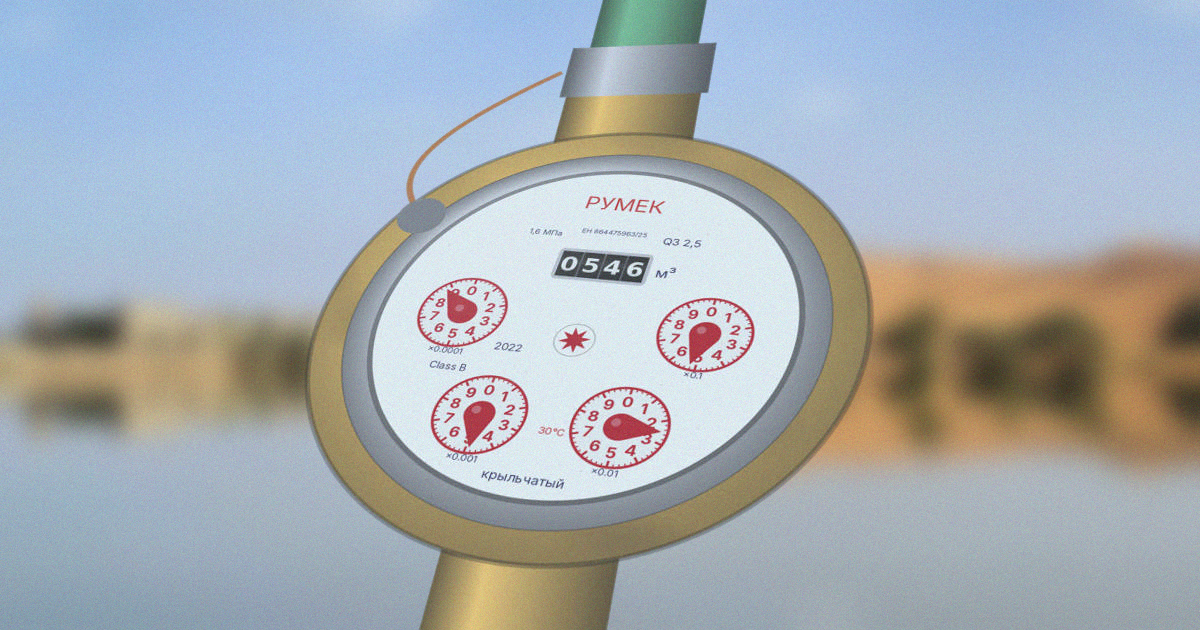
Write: 546.5248 m³
